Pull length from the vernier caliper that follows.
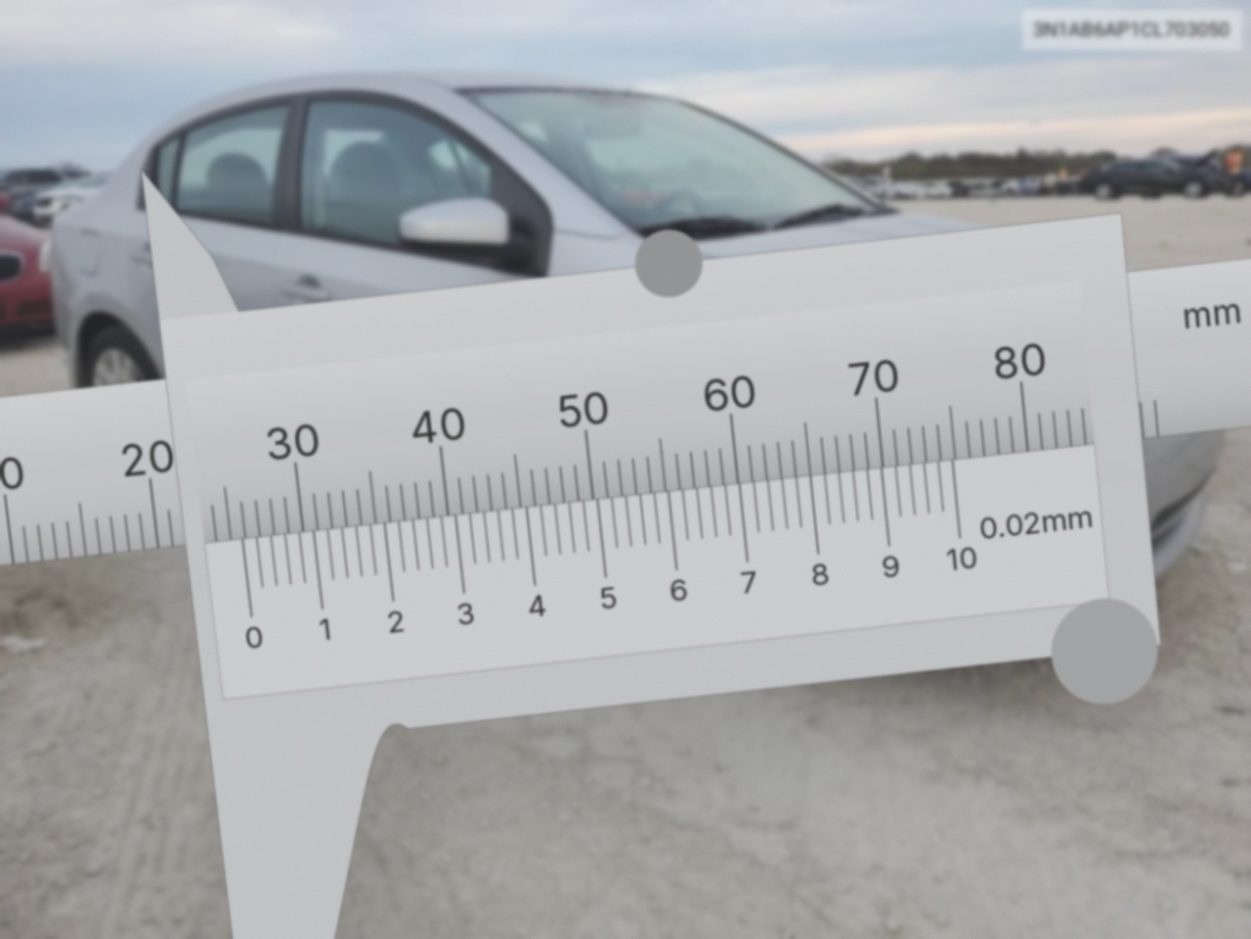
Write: 25.8 mm
